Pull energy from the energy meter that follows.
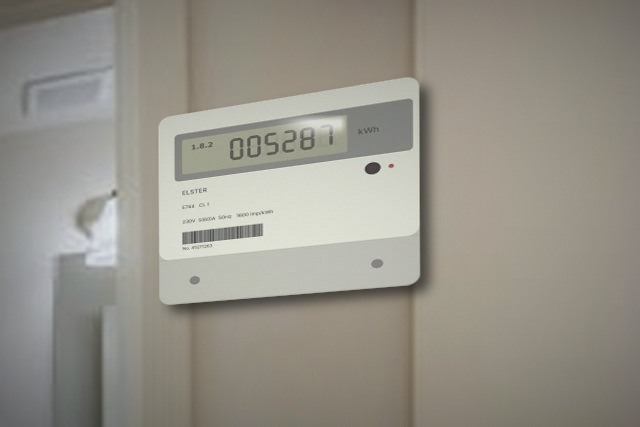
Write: 5287 kWh
